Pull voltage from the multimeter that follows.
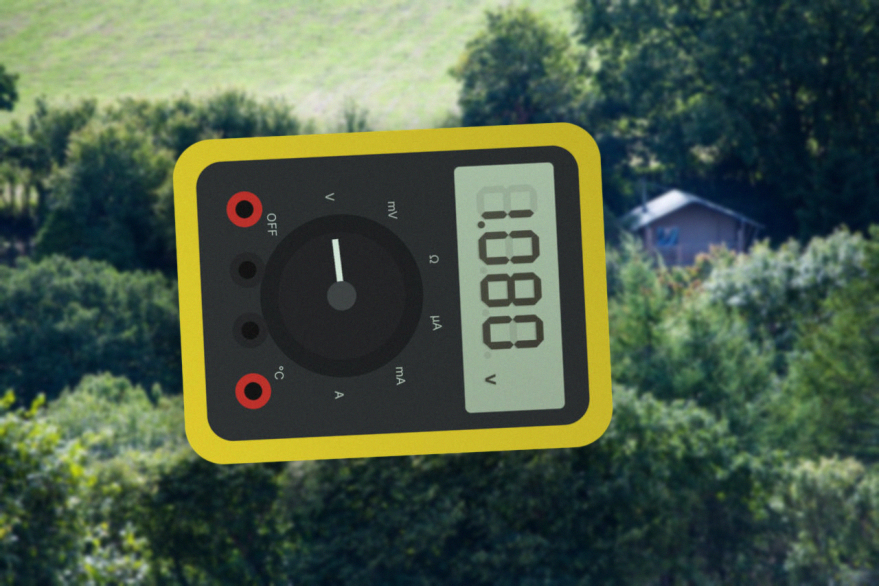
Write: 1.080 V
